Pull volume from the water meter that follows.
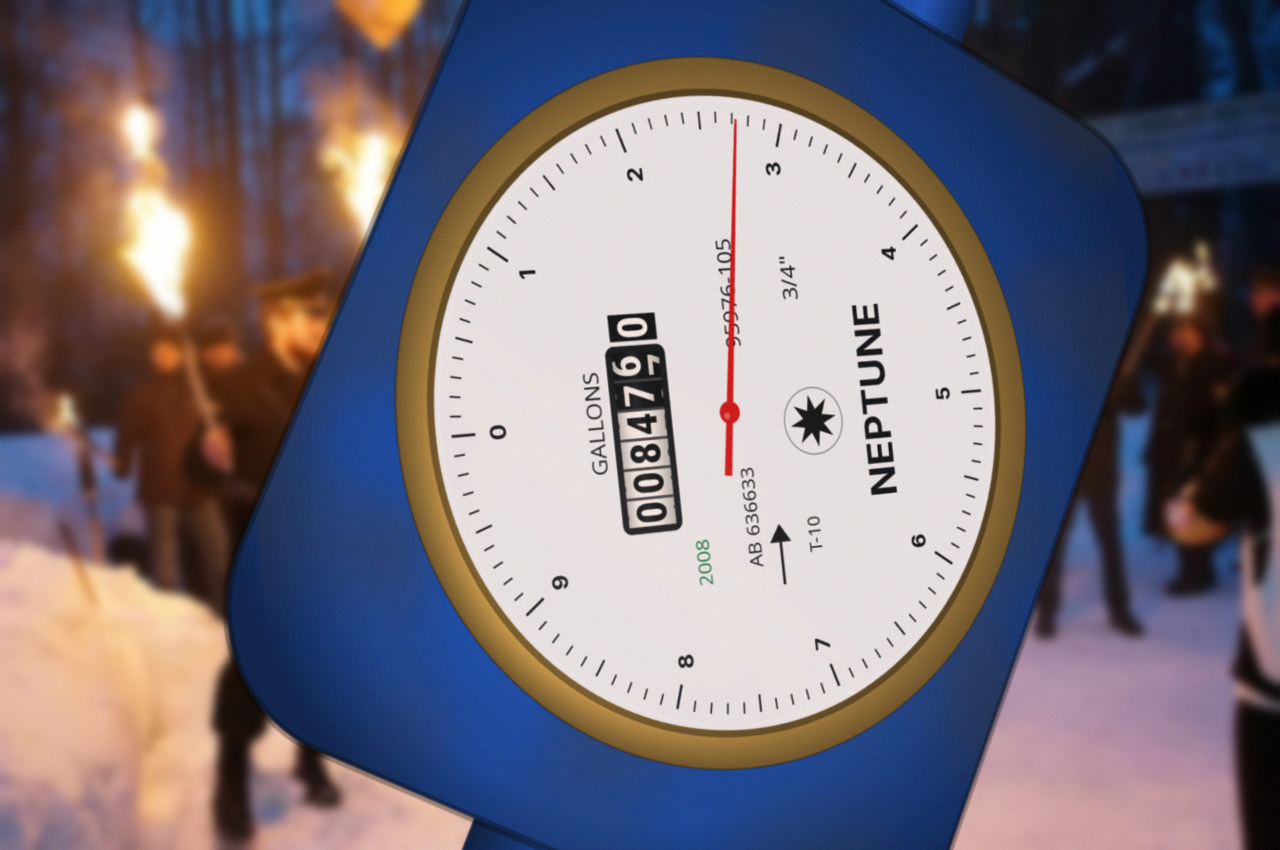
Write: 84762.7 gal
